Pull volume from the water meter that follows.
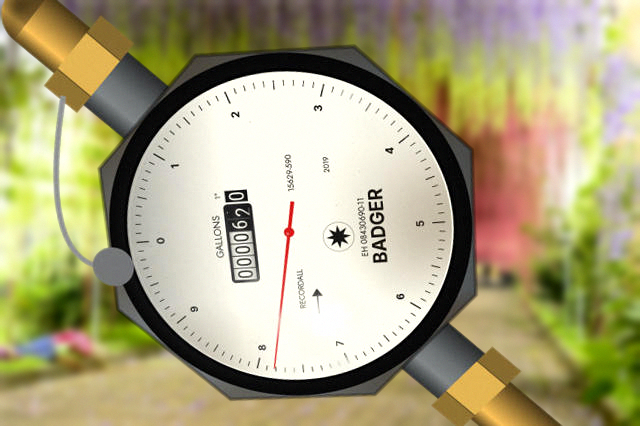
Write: 617.8 gal
